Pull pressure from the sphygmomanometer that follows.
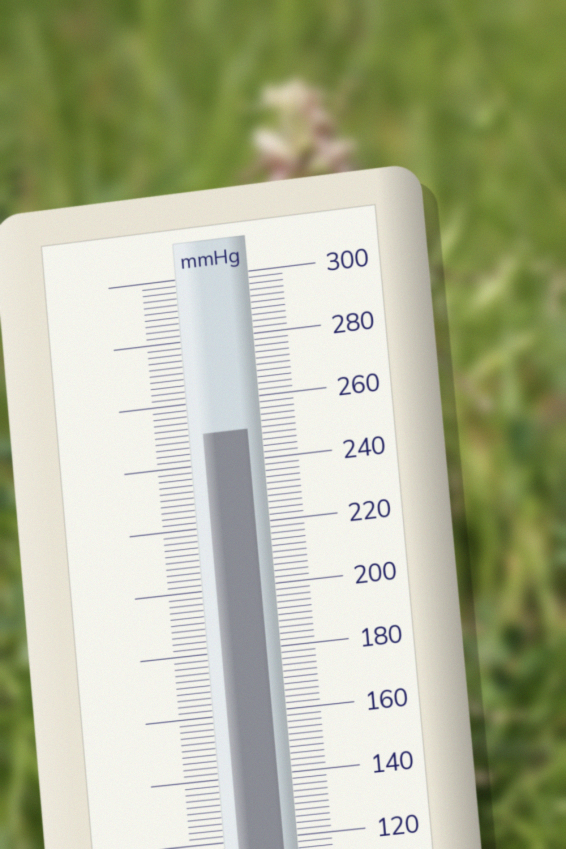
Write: 250 mmHg
